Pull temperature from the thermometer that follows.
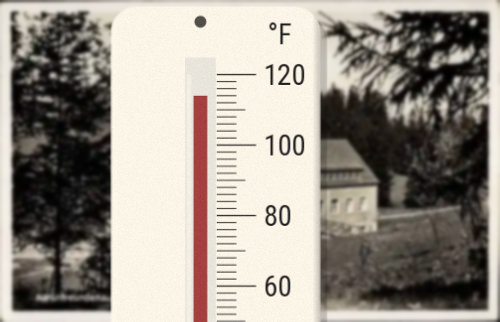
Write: 114 °F
